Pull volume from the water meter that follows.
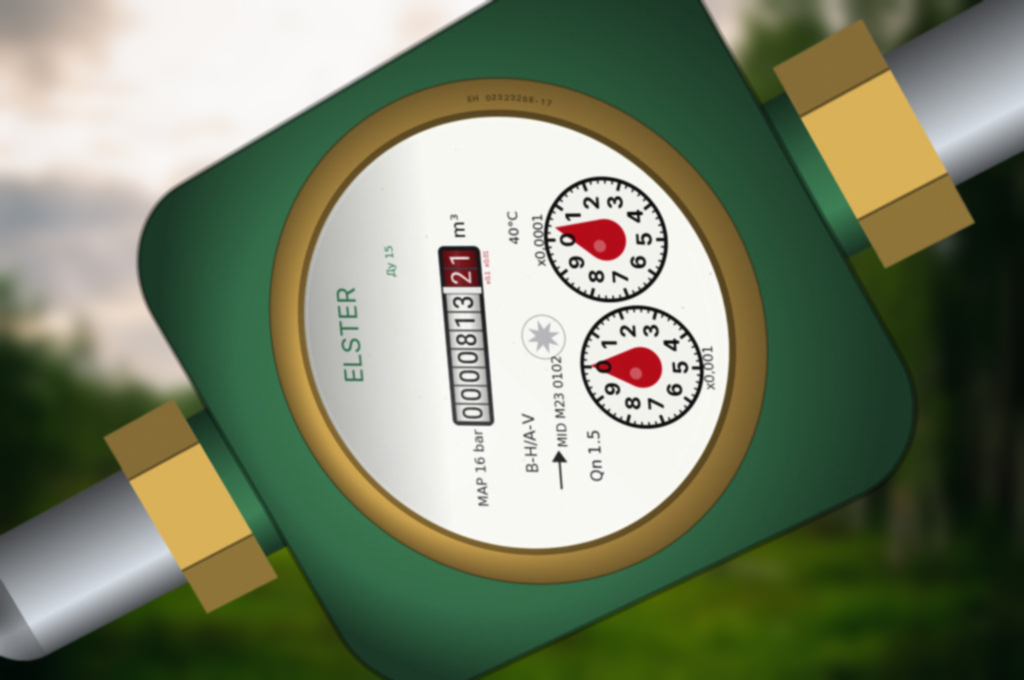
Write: 813.2100 m³
